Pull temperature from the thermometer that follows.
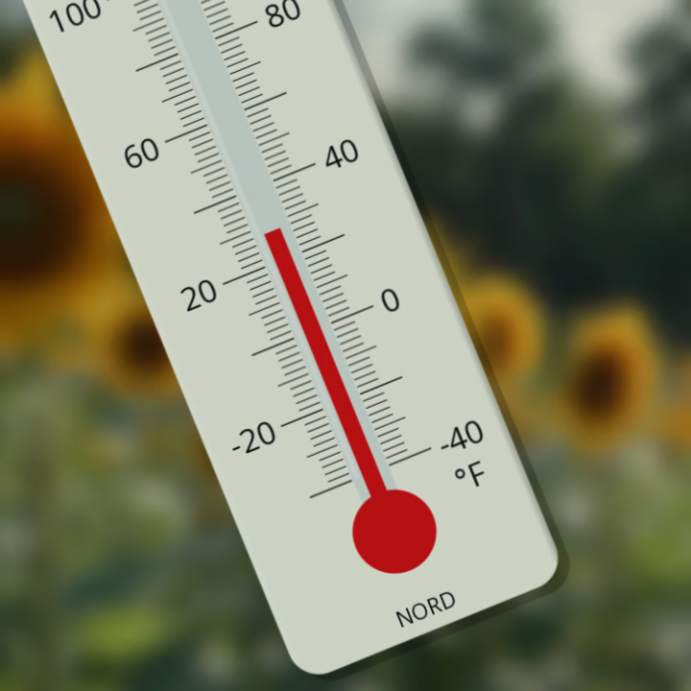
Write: 28 °F
